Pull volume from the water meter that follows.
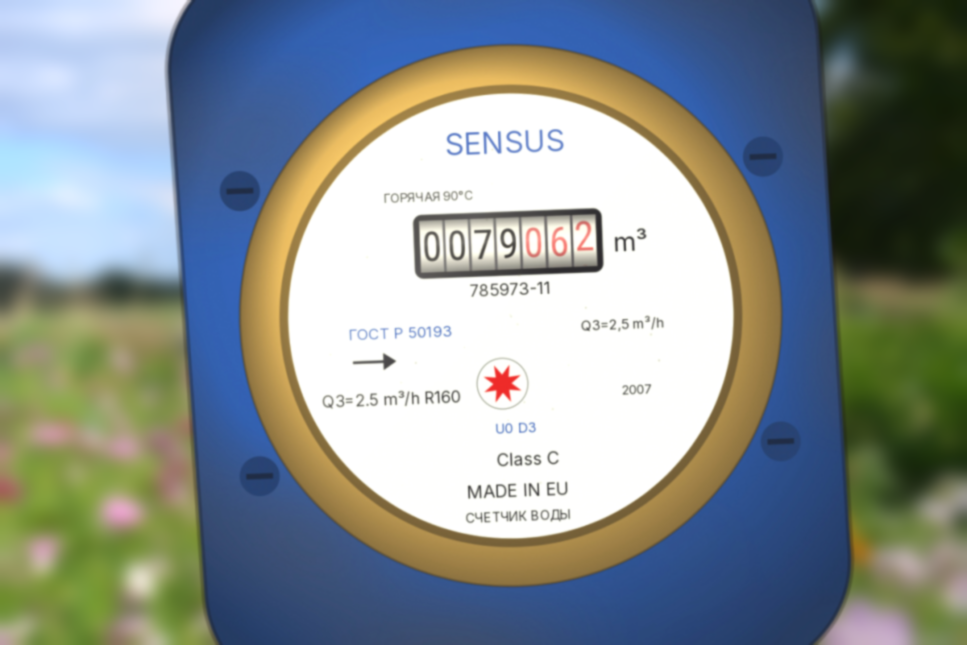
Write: 79.062 m³
